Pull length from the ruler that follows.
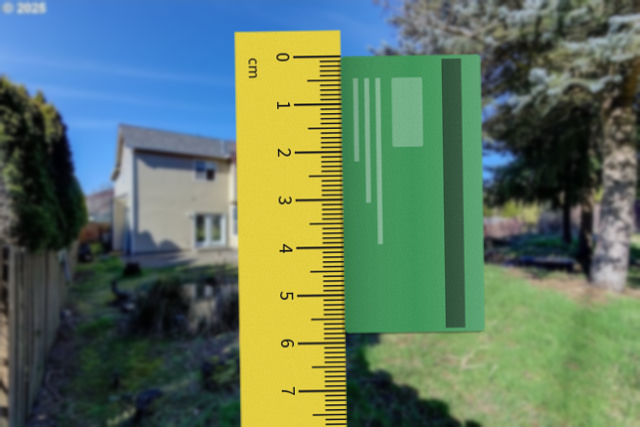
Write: 5.8 cm
